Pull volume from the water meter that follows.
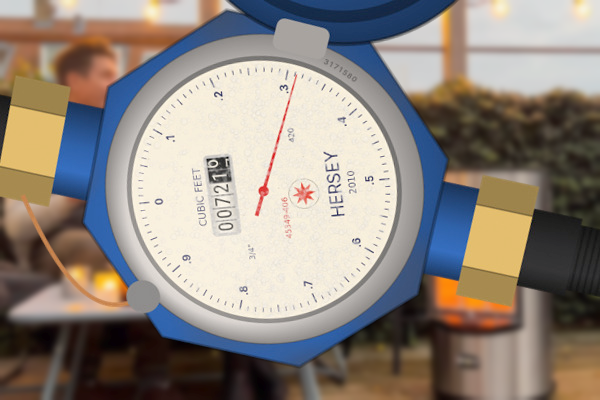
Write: 7216.31 ft³
